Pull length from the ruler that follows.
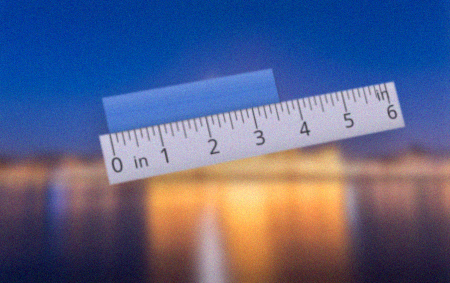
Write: 3.625 in
